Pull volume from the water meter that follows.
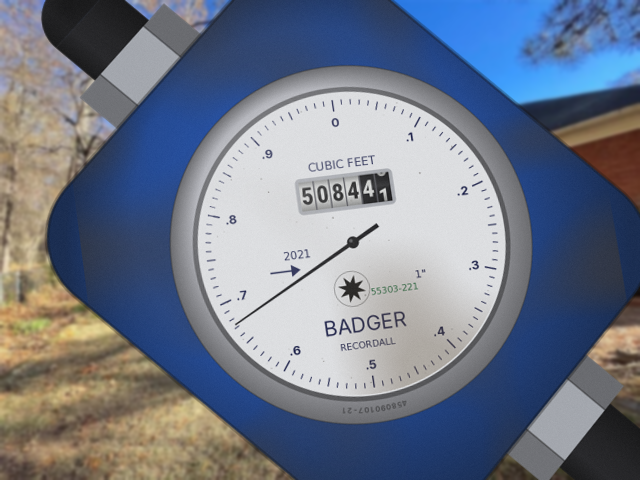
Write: 508440.67 ft³
